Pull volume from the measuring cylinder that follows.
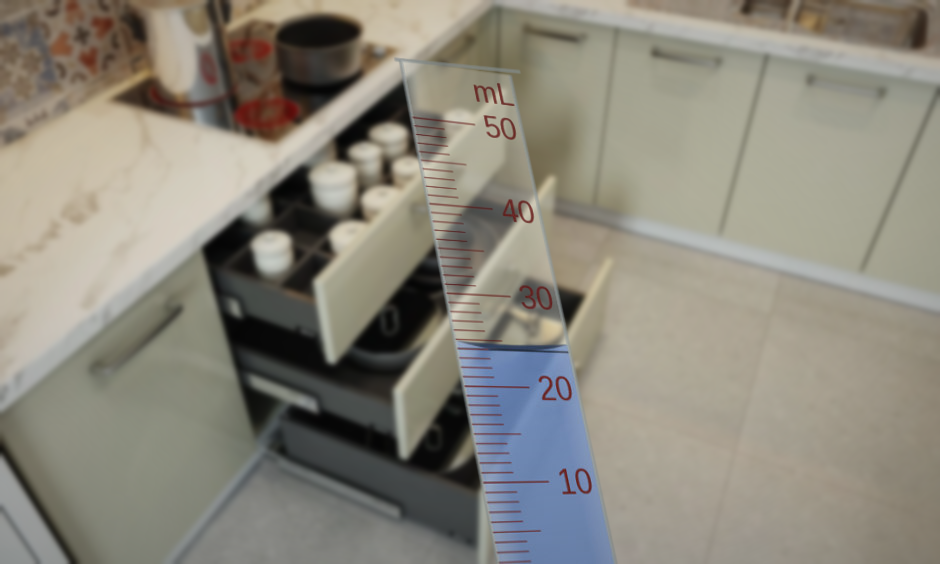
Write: 24 mL
